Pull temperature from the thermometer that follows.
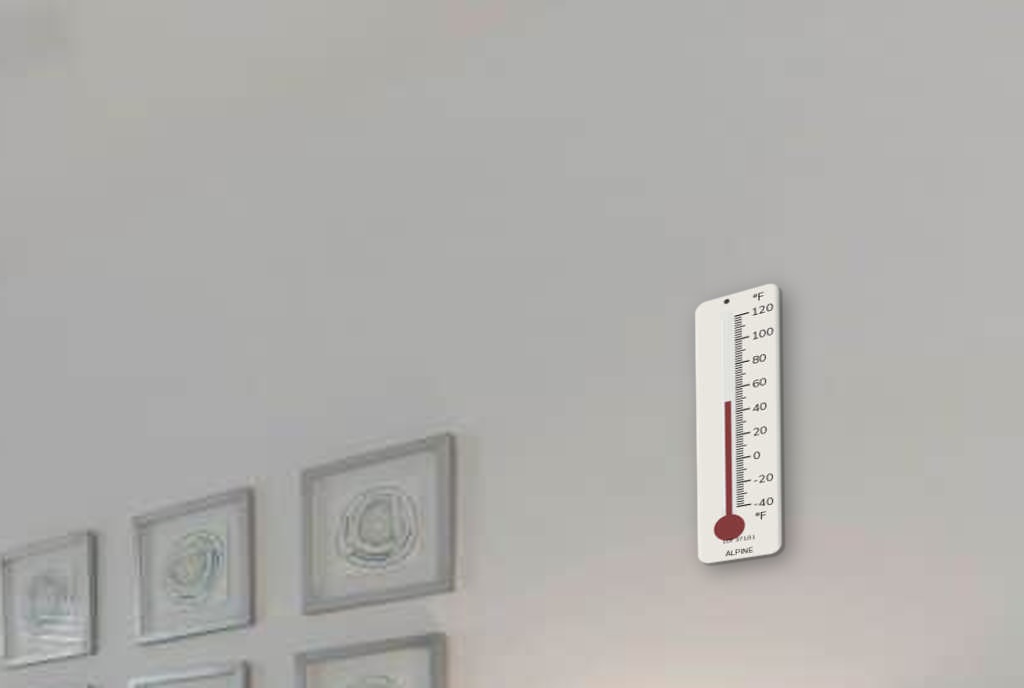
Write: 50 °F
